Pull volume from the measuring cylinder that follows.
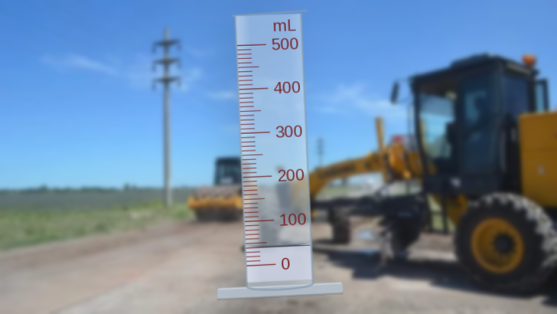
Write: 40 mL
